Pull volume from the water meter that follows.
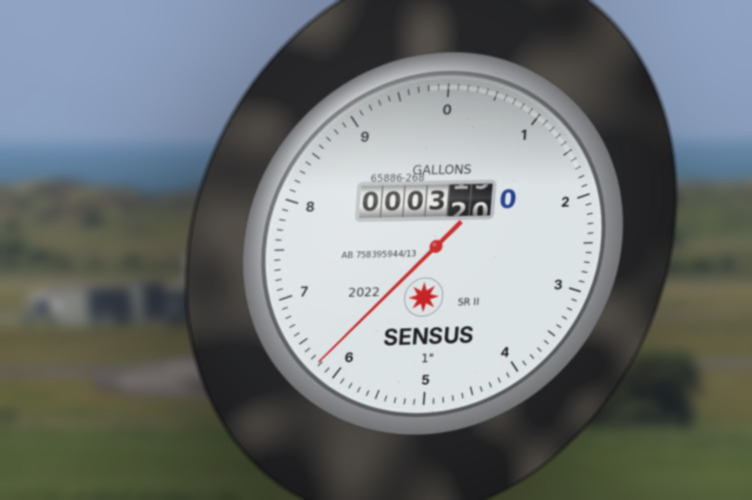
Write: 3196.2 gal
